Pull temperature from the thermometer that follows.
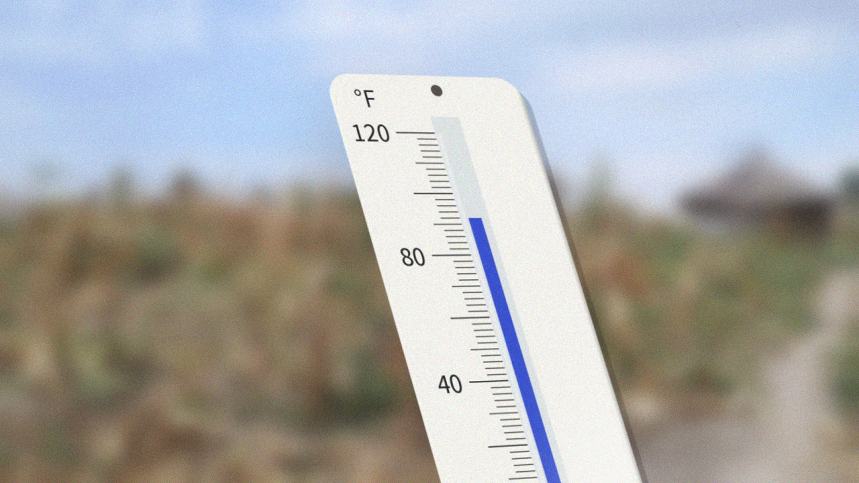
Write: 92 °F
